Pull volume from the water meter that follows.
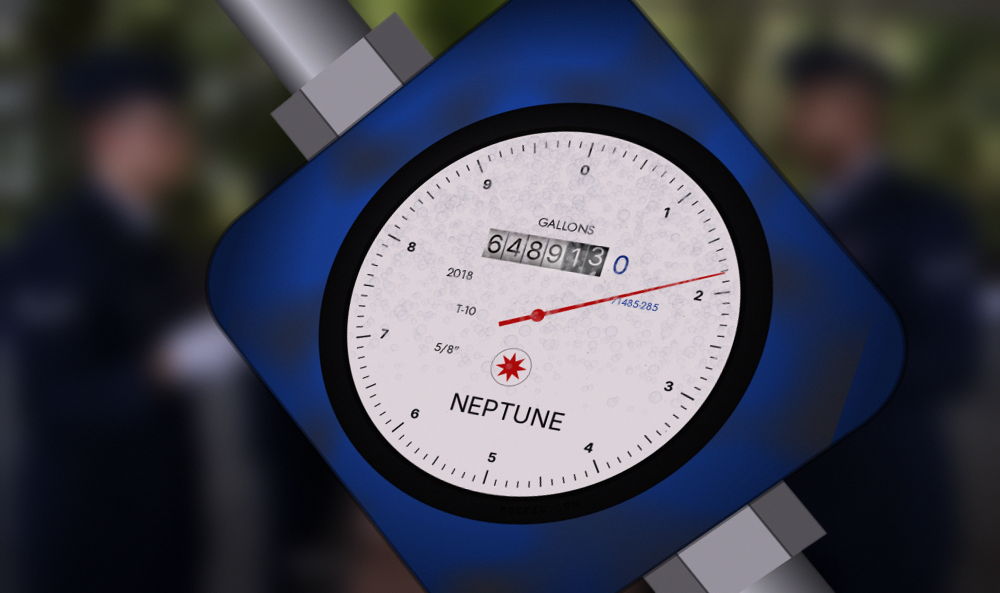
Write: 6489131.8 gal
